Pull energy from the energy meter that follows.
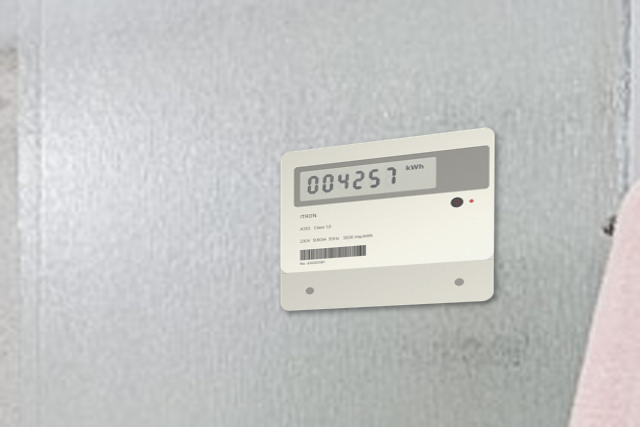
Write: 4257 kWh
